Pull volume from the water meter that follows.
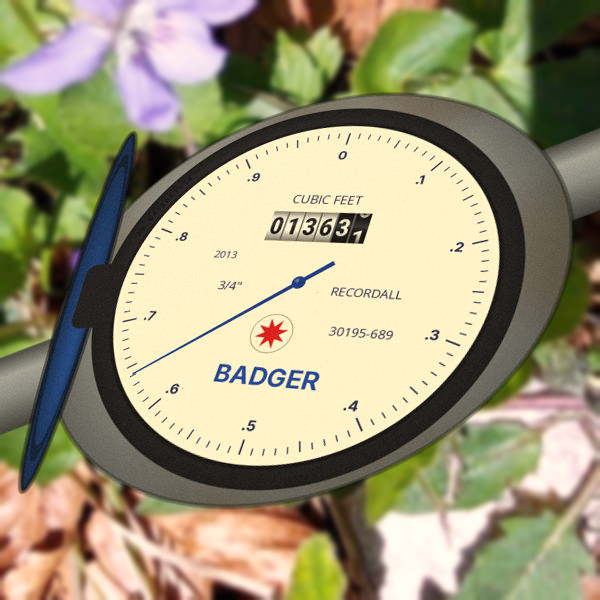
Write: 13630.64 ft³
